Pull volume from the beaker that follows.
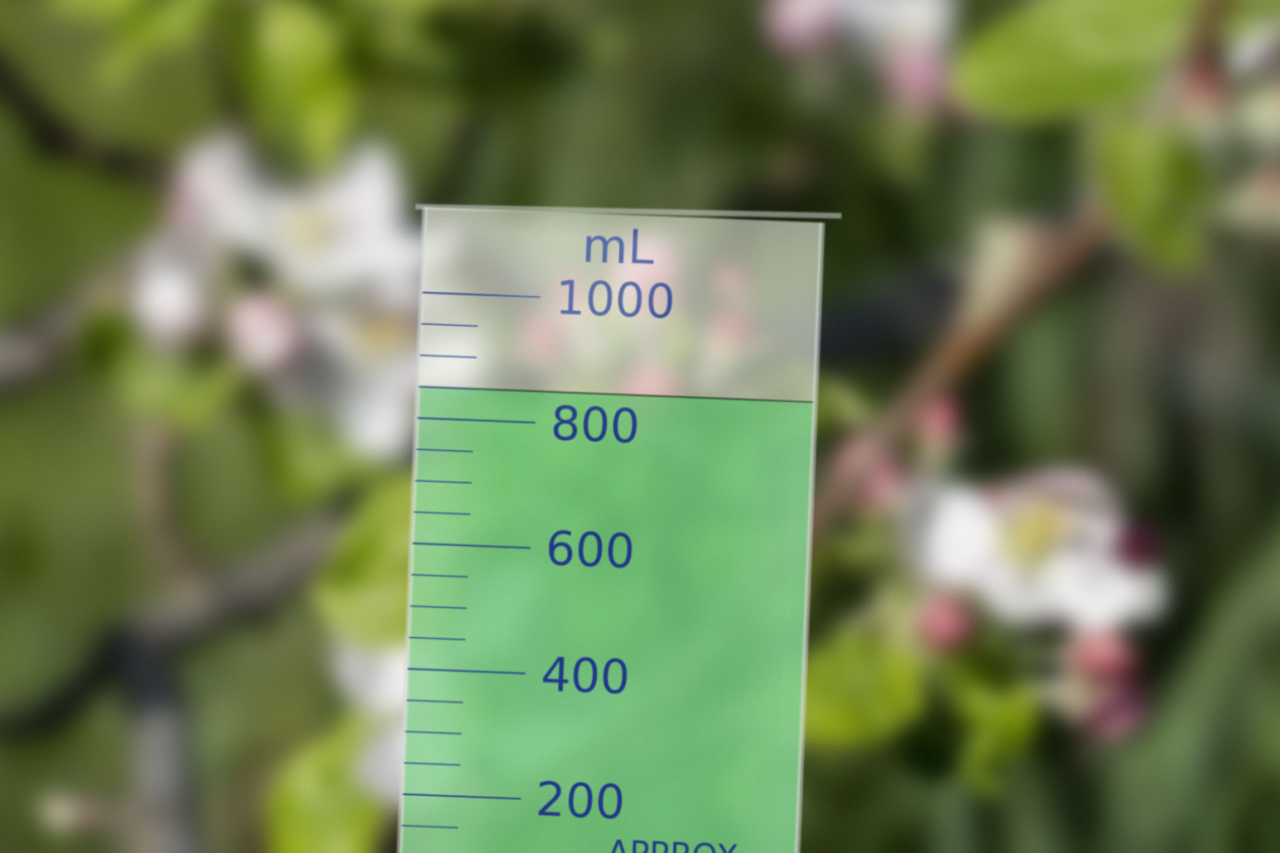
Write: 850 mL
